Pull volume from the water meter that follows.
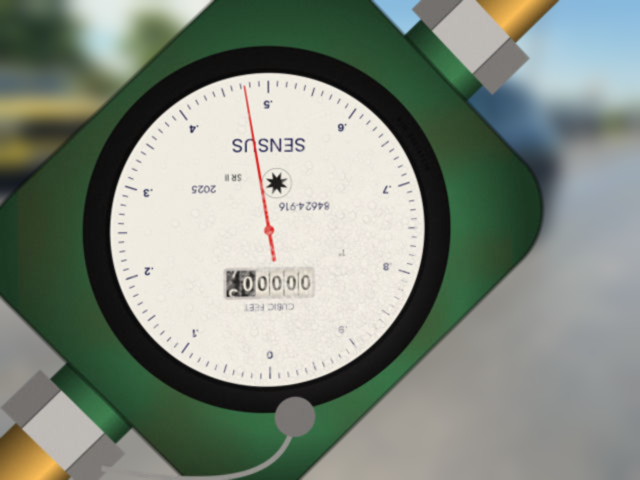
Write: 3.47 ft³
